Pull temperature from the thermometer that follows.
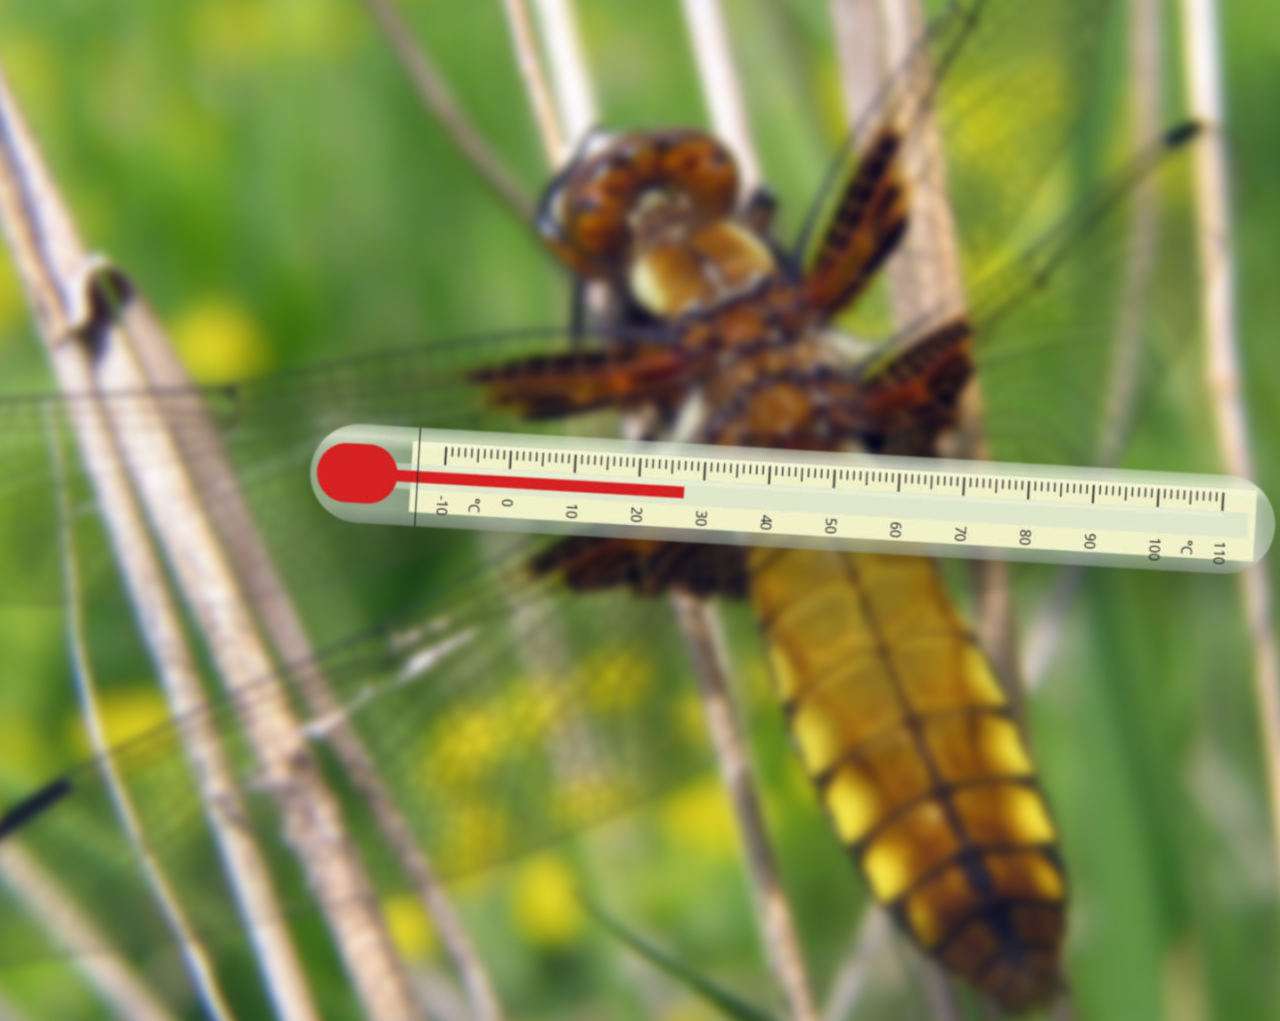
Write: 27 °C
